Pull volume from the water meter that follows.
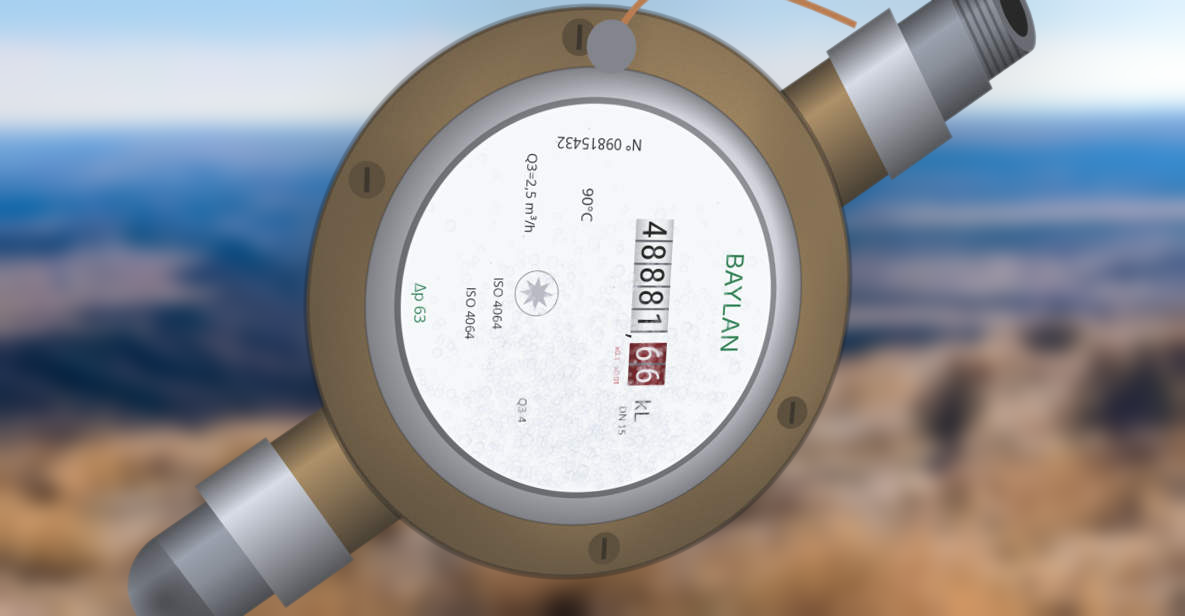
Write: 48881.66 kL
